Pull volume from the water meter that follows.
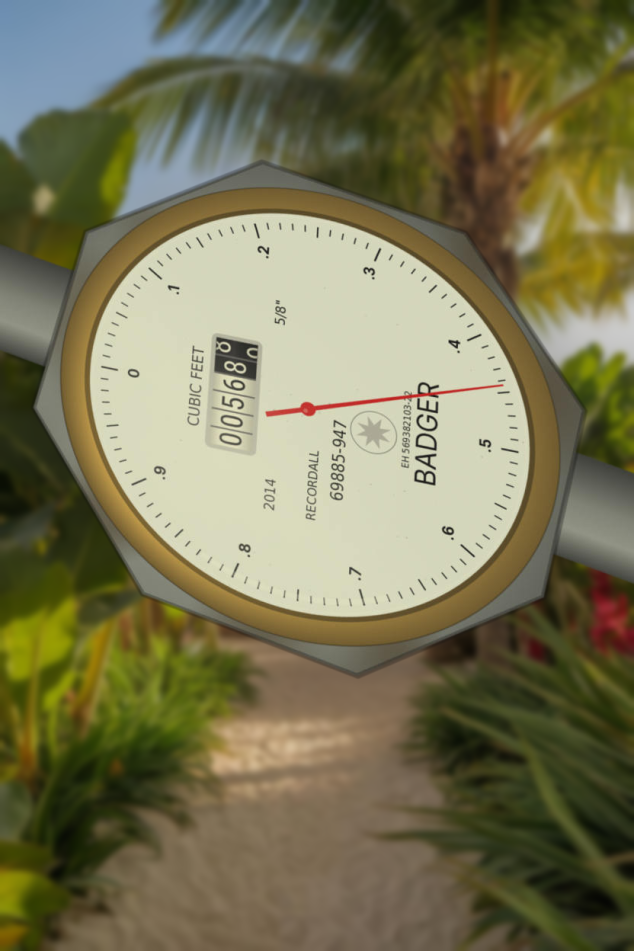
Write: 5688.44 ft³
